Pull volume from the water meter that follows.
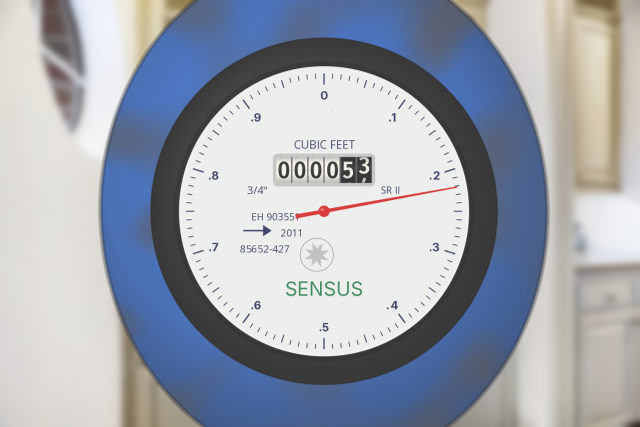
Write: 53.22 ft³
